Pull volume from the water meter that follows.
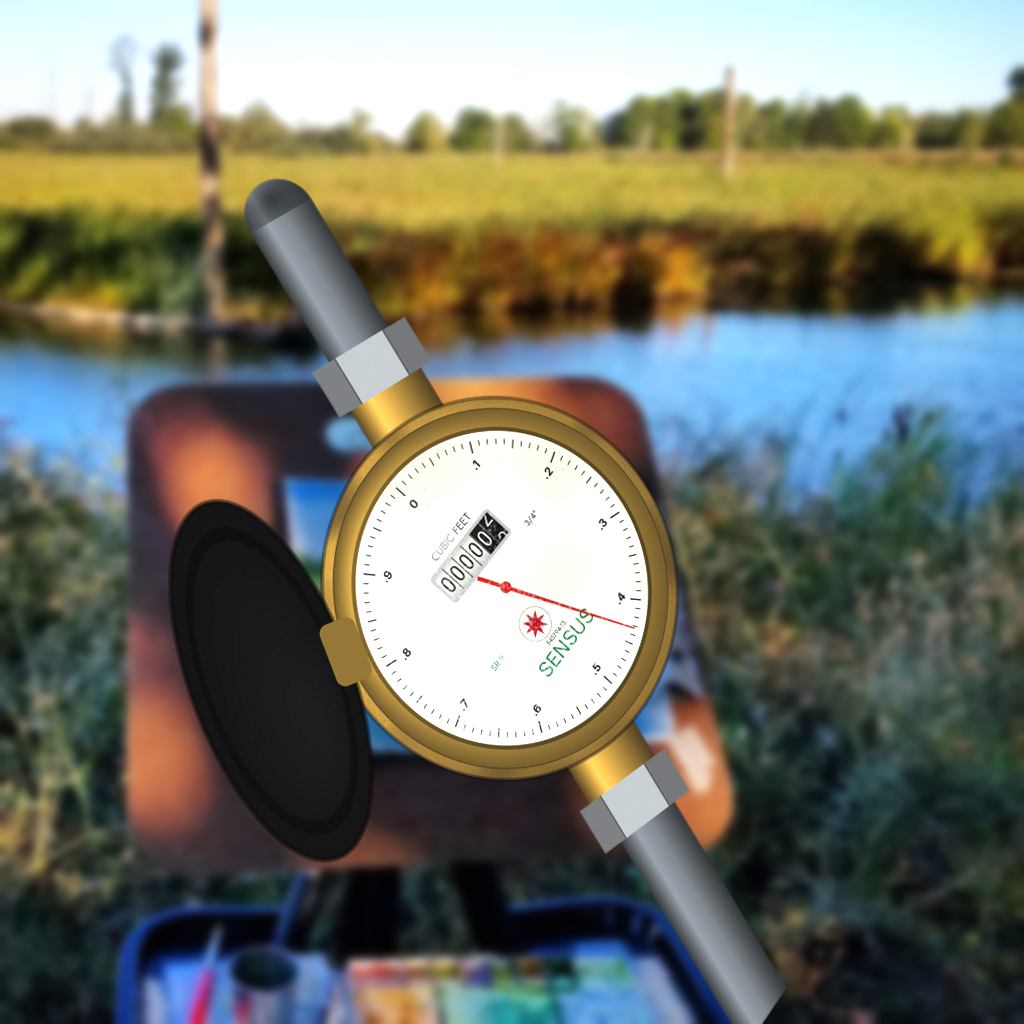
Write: 2.43 ft³
